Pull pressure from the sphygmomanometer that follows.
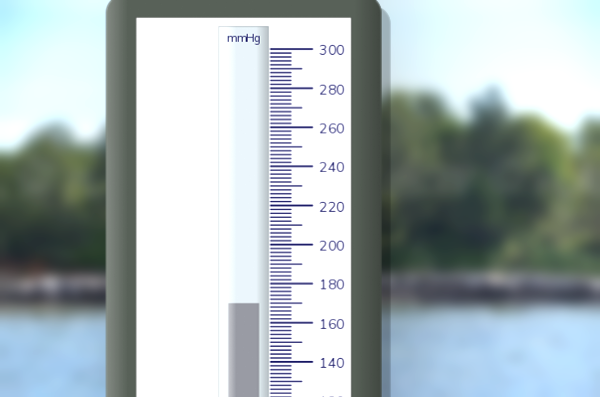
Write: 170 mmHg
